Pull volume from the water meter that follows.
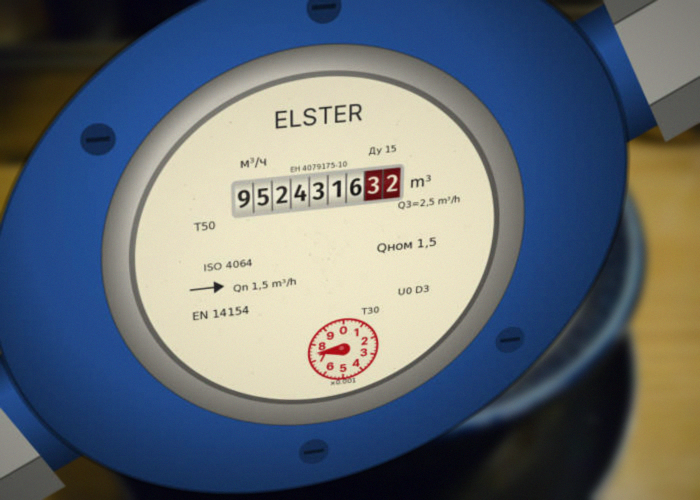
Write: 9524316.327 m³
